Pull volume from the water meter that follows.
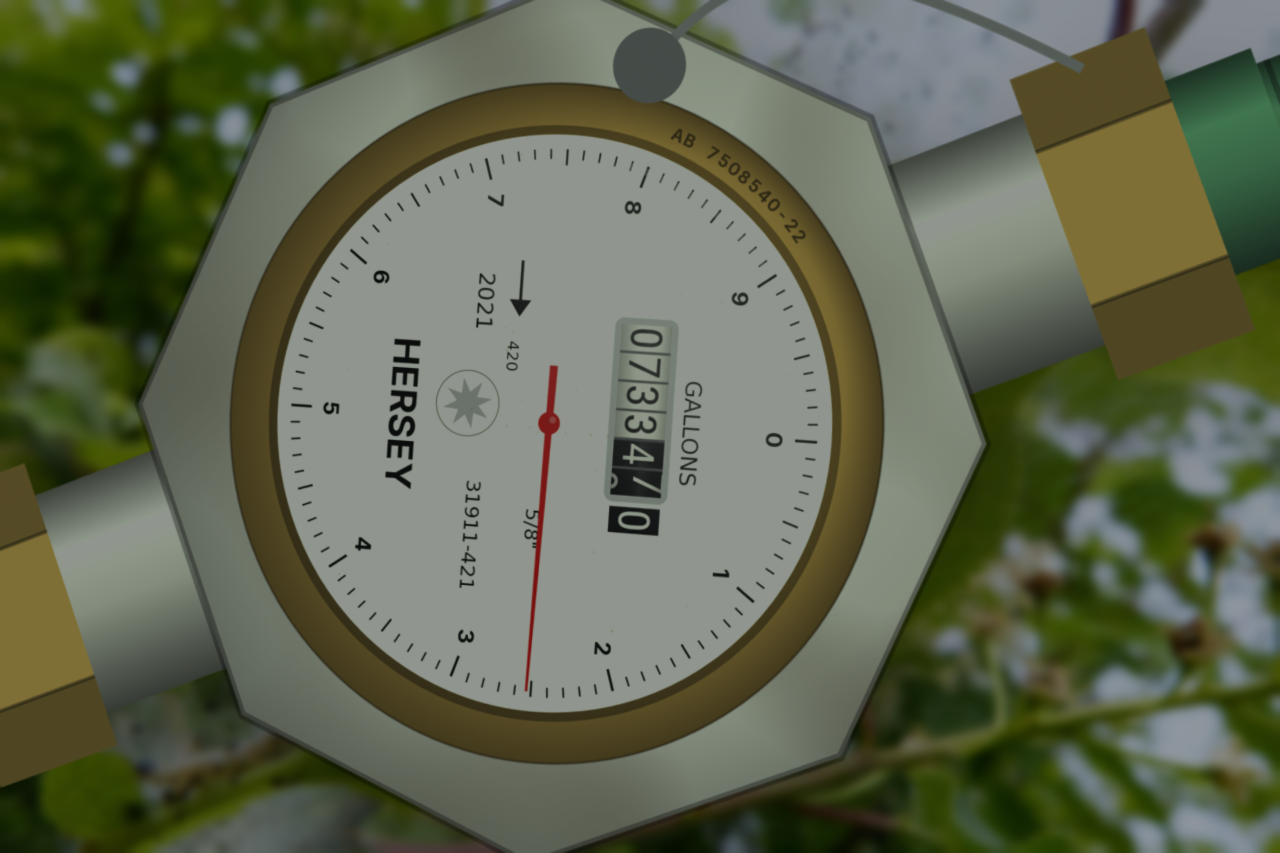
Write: 733472.5 gal
